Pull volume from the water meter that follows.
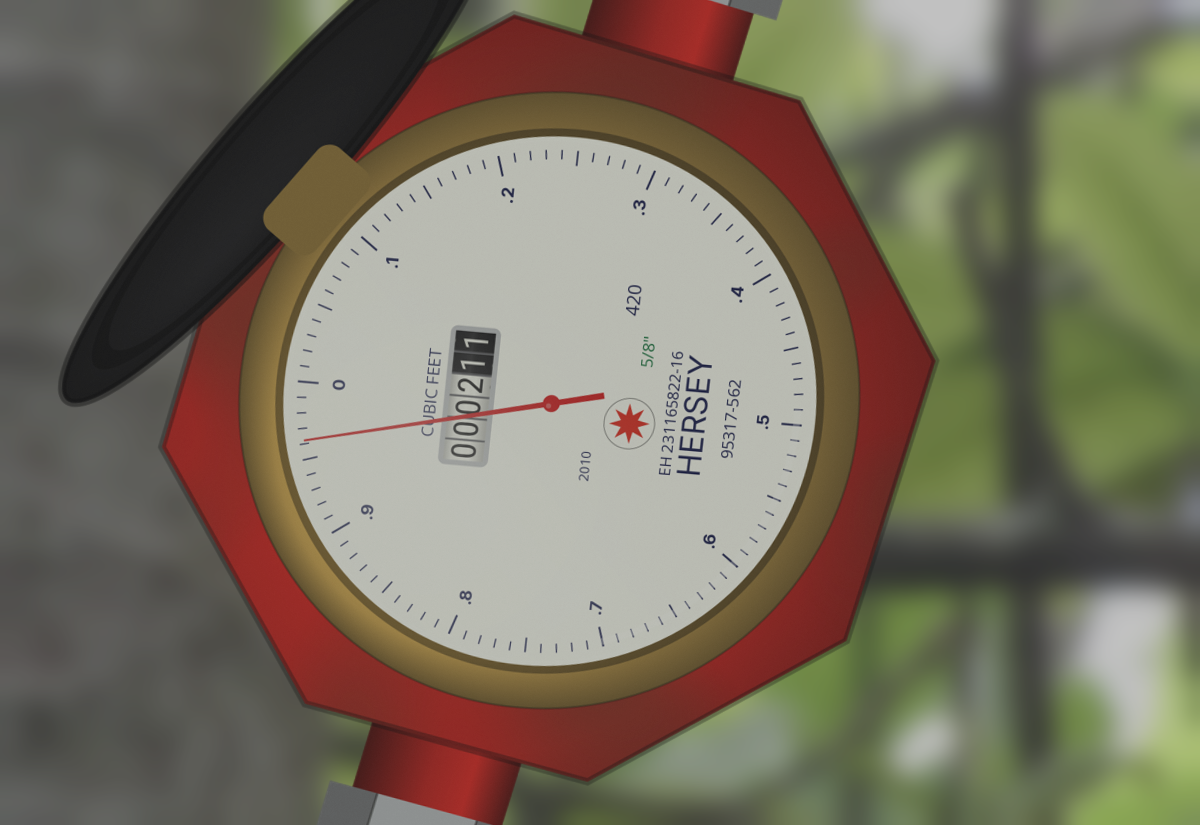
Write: 210.96 ft³
